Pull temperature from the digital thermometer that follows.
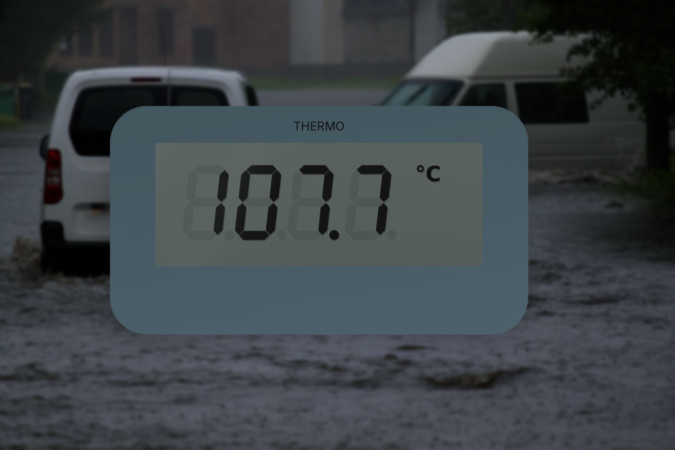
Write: 107.7 °C
